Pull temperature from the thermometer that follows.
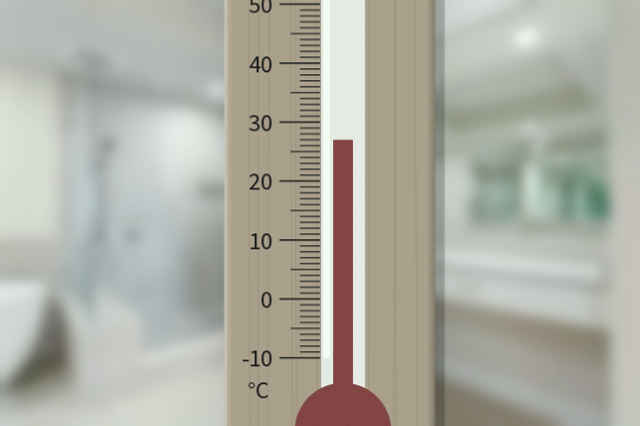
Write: 27 °C
